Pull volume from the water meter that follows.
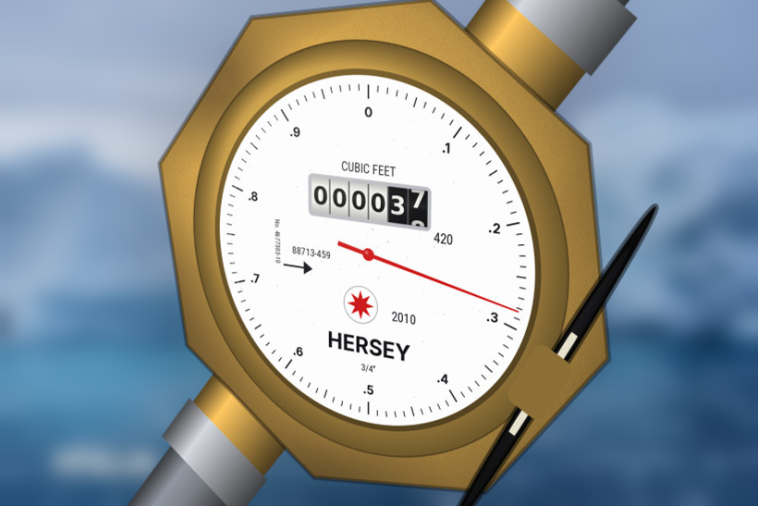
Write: 37.28 ft³
